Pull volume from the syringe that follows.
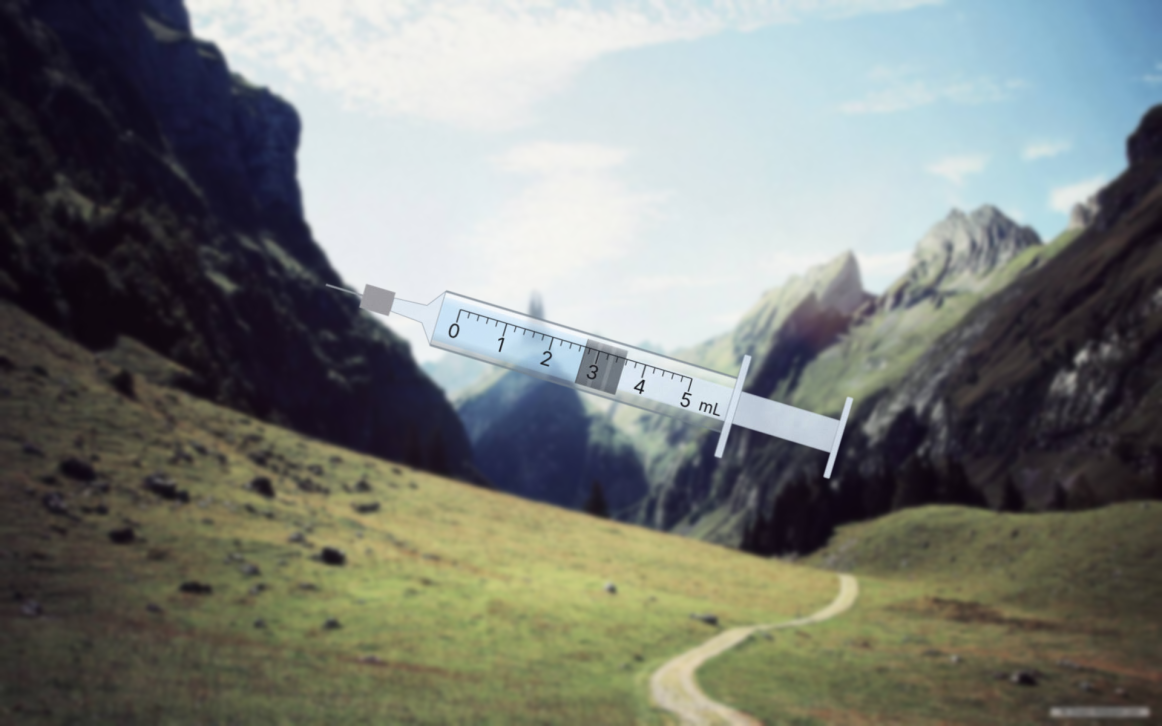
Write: 2.7 mL
